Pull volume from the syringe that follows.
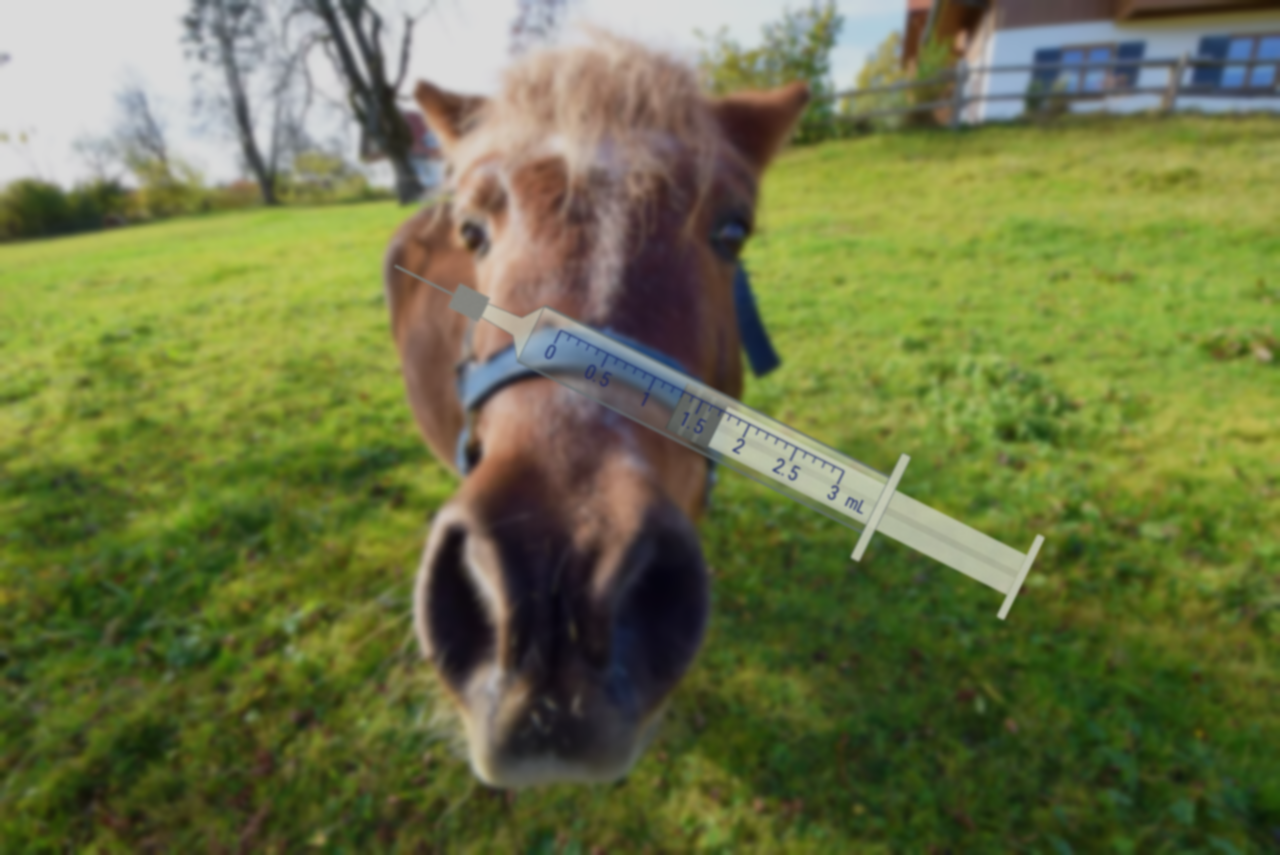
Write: 1.3 mL
